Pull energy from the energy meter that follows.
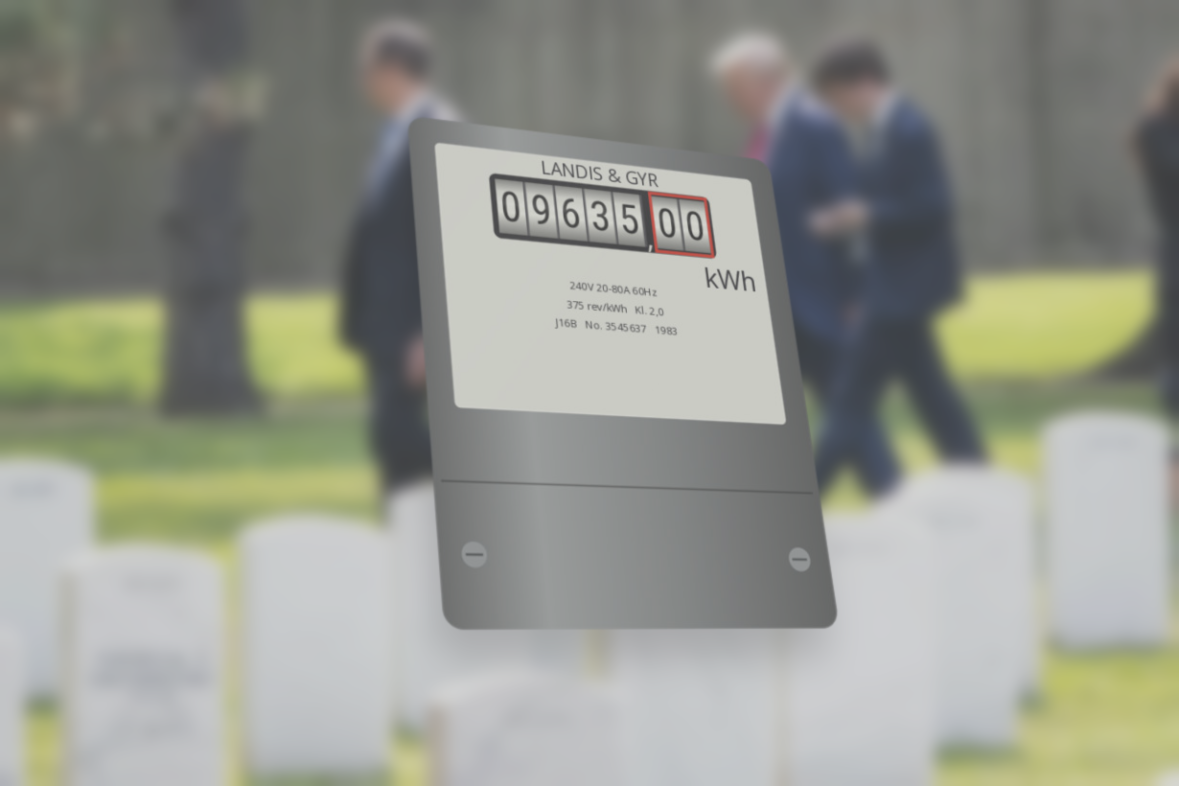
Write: 9635.00 kWh
